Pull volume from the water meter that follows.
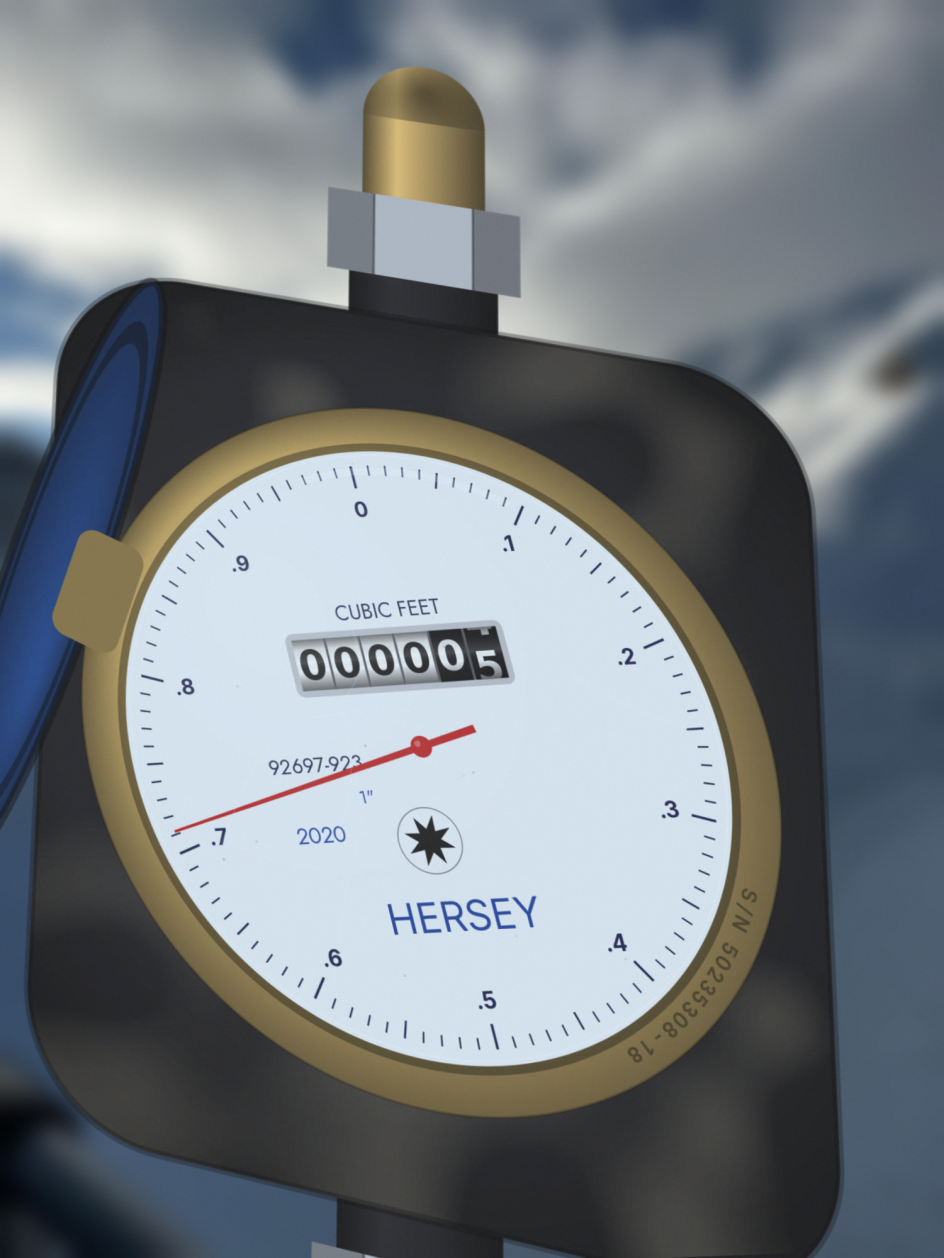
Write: 4.71 ft³
